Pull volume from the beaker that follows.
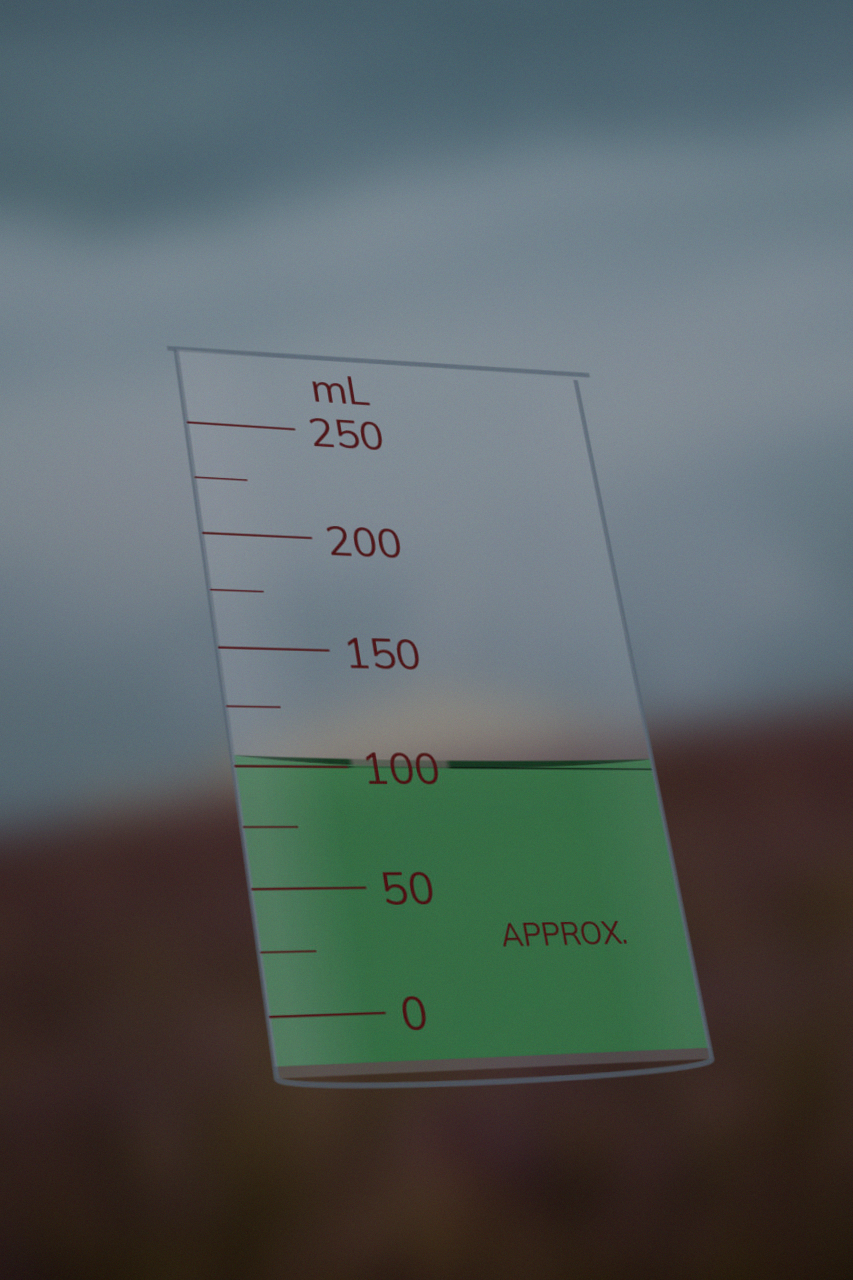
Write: 100 mL
